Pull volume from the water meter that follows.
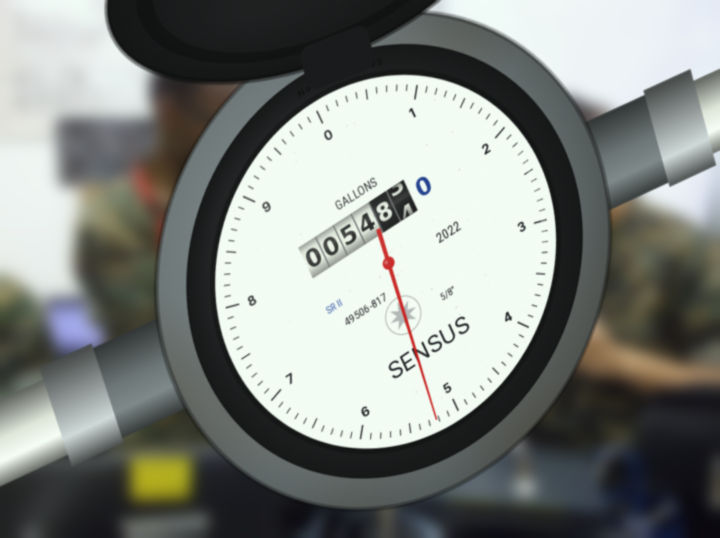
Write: 54835.2 gal
